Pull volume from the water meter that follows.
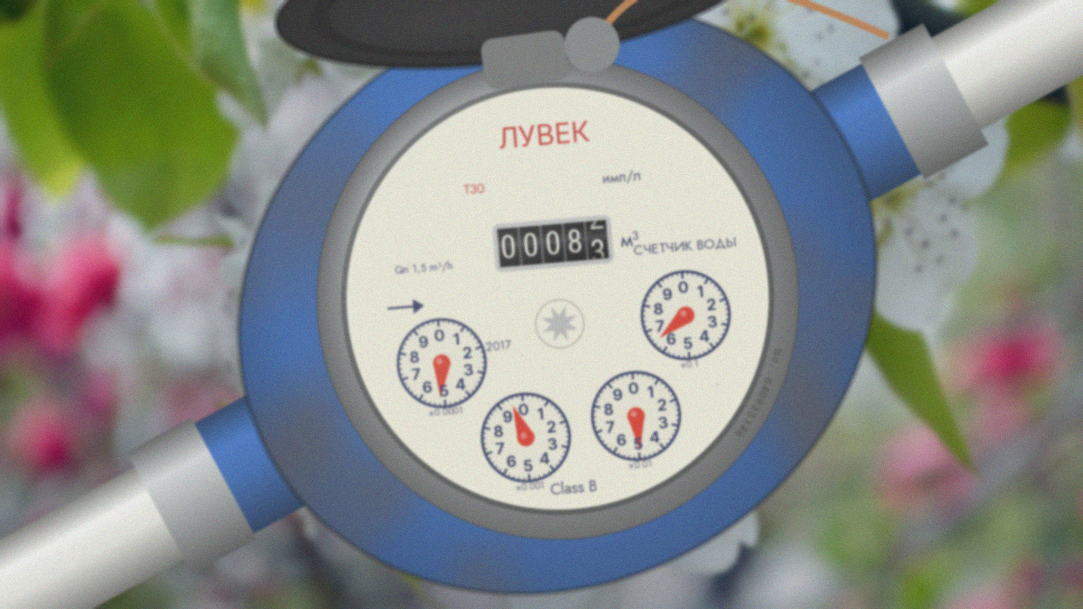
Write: 82.6495 m³
